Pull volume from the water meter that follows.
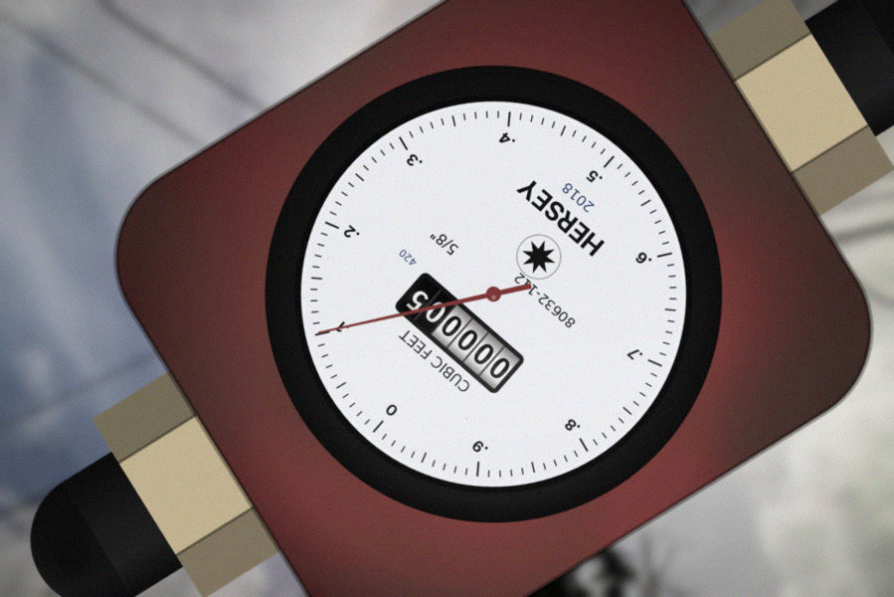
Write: 5.10 ft³
